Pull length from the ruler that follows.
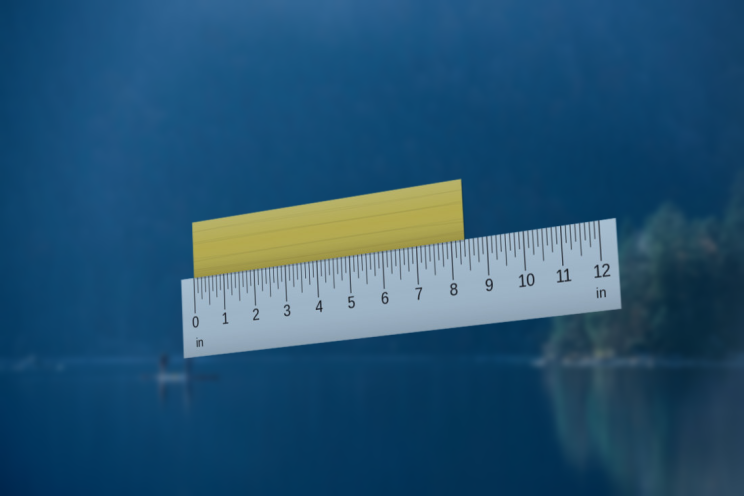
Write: 8.375 in
